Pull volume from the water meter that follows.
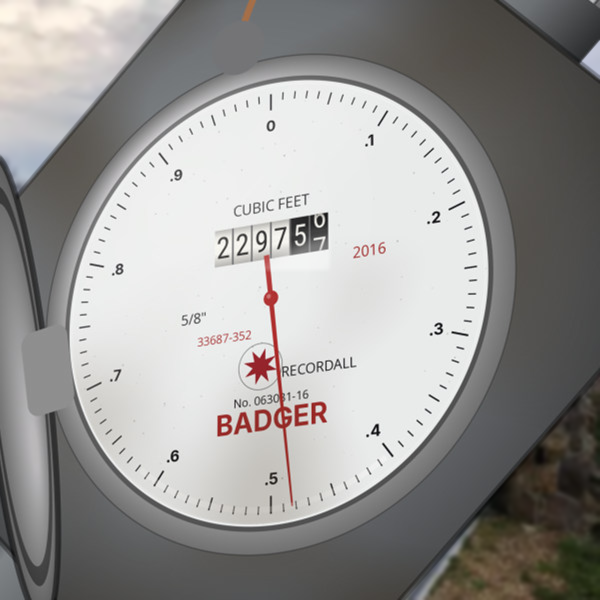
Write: 229756.48 ft³
